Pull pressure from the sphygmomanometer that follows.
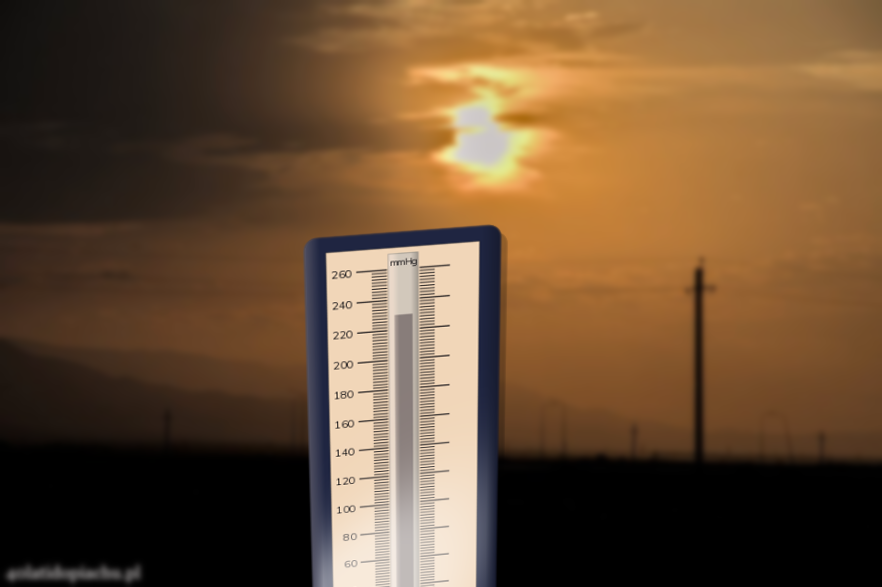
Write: 230 mmHg
